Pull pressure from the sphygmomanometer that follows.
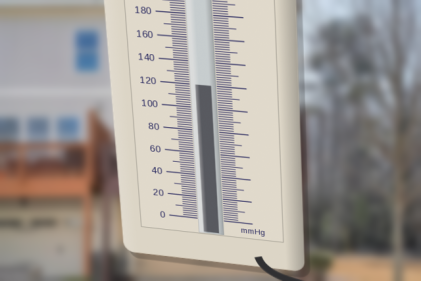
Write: 120 mmHg
